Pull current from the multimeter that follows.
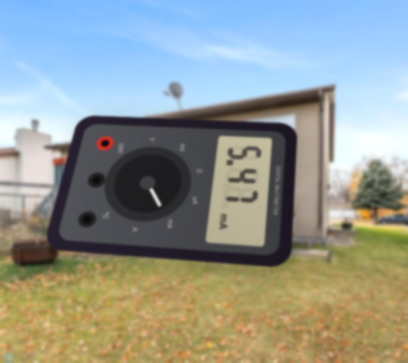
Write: 5.47 mA
